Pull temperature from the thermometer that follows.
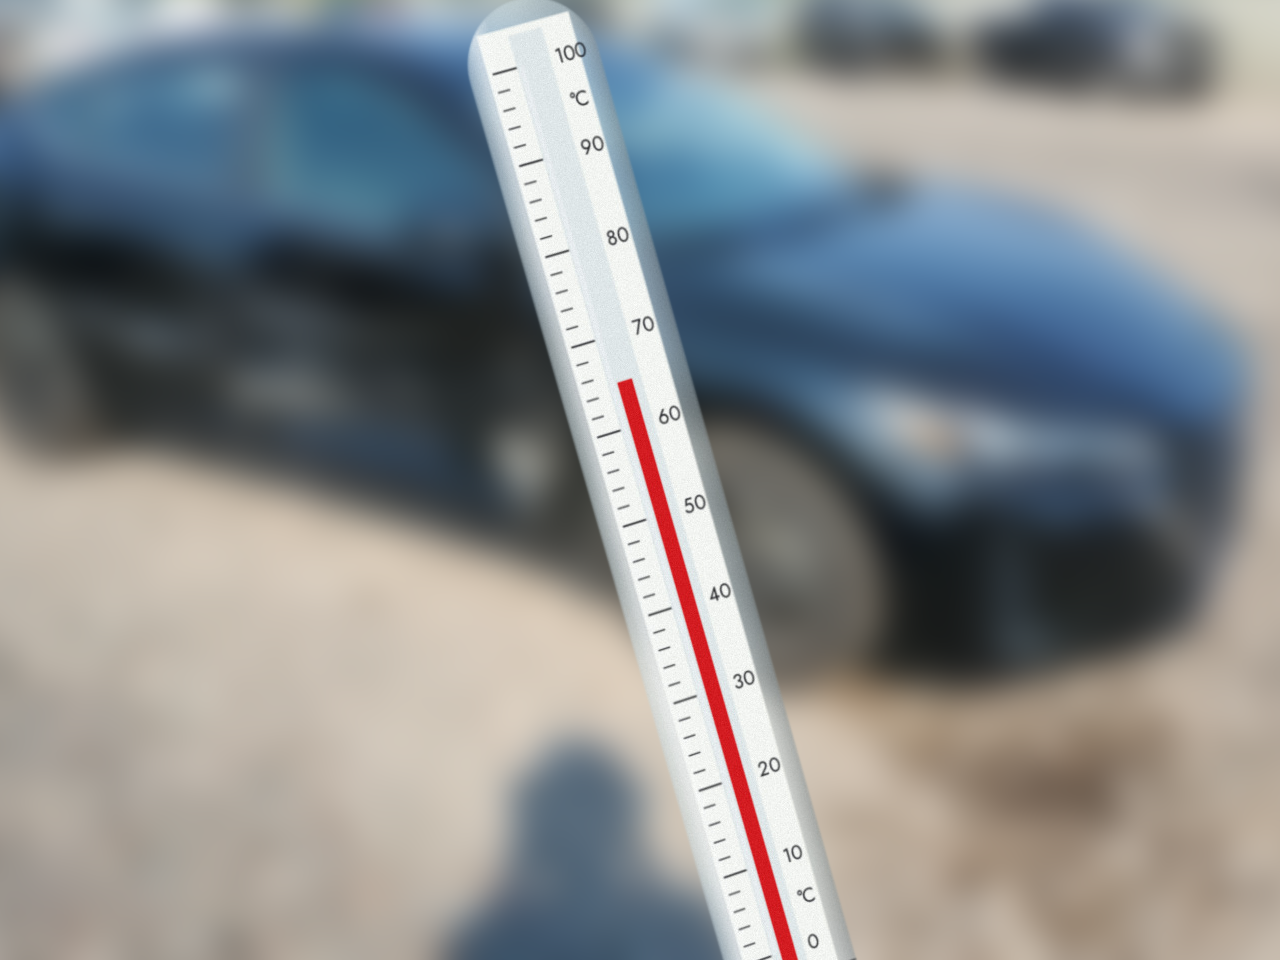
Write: 65 °C
